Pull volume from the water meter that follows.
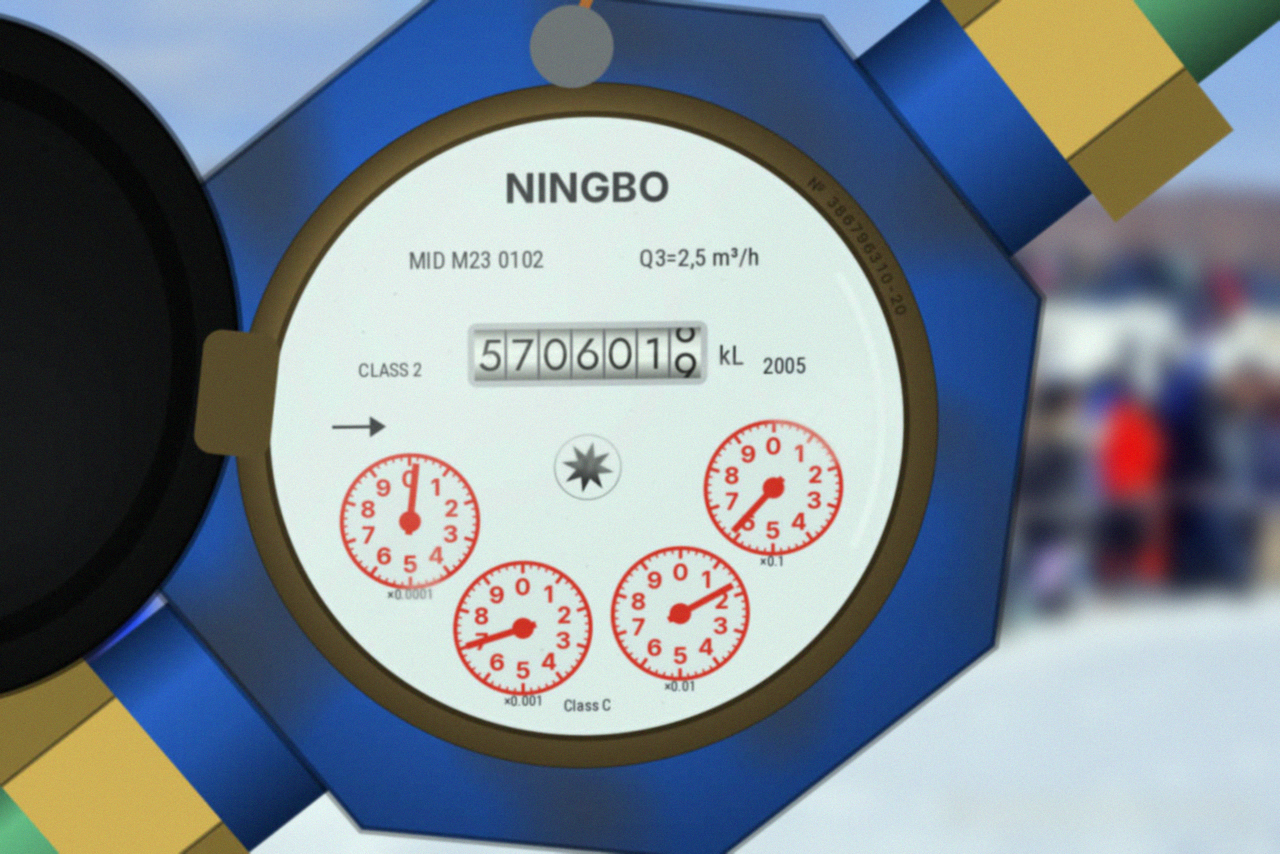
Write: 5706018.6170 kL
